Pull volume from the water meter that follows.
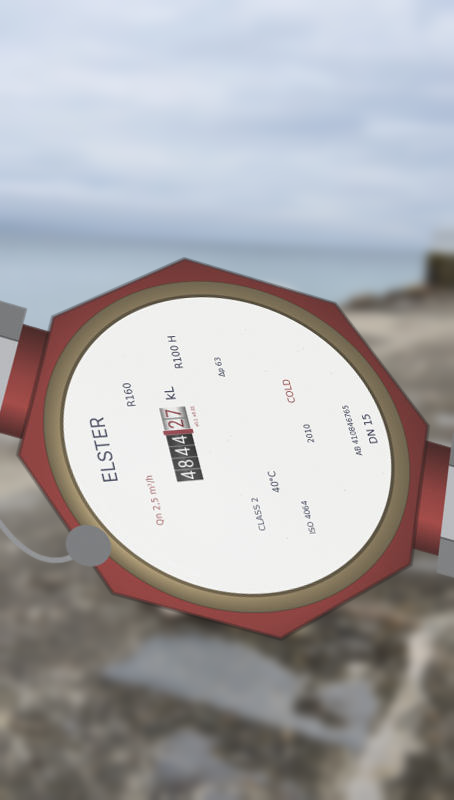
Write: 4844.27 kL
